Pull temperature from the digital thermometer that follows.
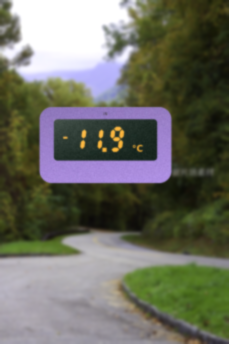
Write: -11.9 °C
